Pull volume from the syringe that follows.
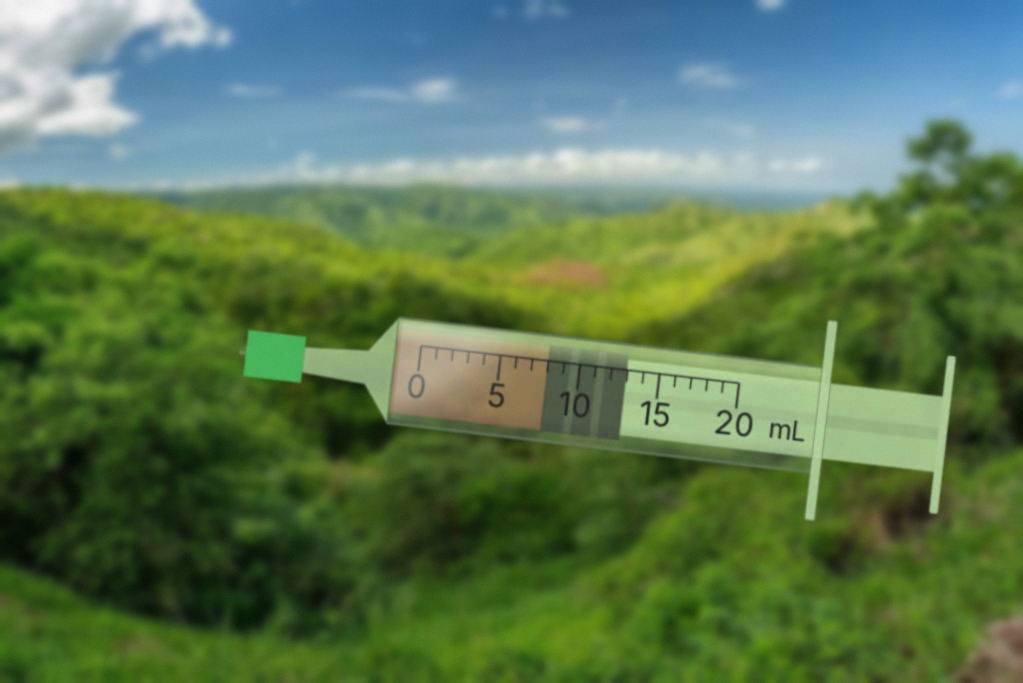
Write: 8 mL
